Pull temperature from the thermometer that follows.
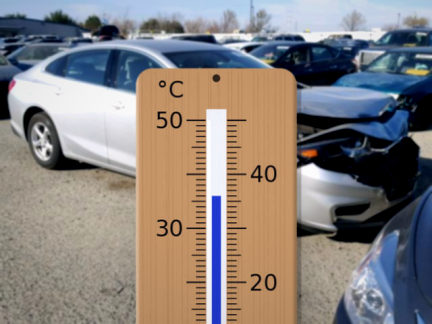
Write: 36 °C
